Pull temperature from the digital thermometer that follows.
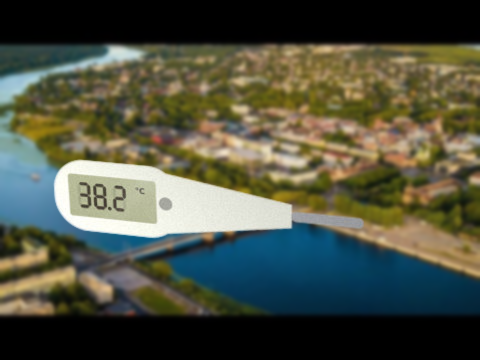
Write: 38.2 °C
